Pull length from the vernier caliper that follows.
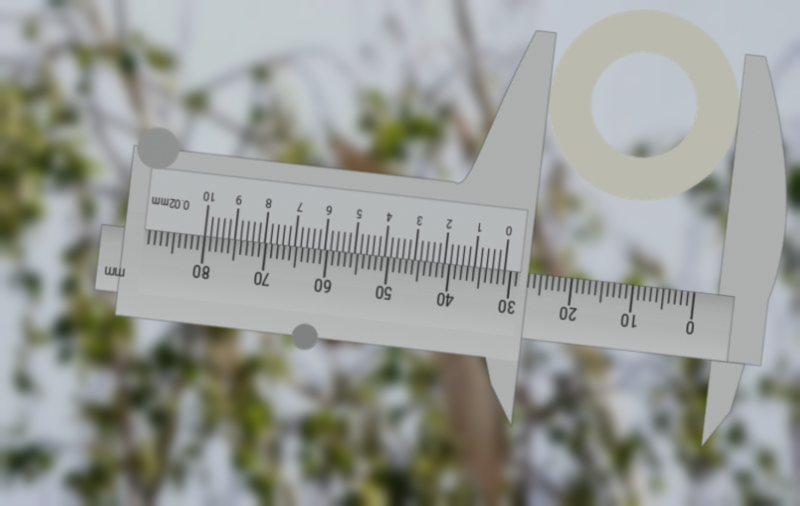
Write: 31.0 mm
